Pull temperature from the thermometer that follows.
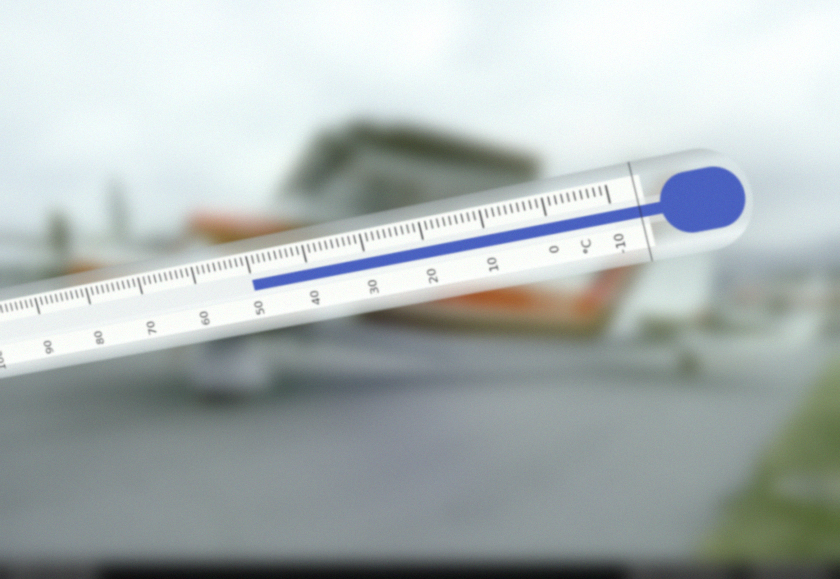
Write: 50 °C
